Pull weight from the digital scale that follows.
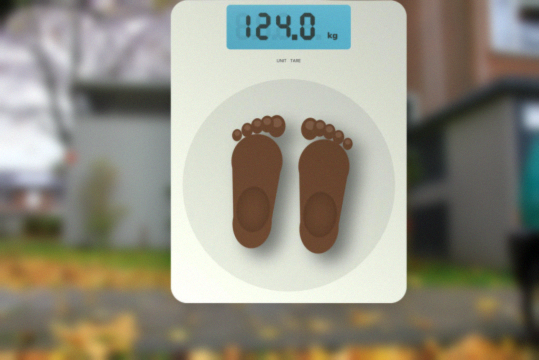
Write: 124.0 kg
